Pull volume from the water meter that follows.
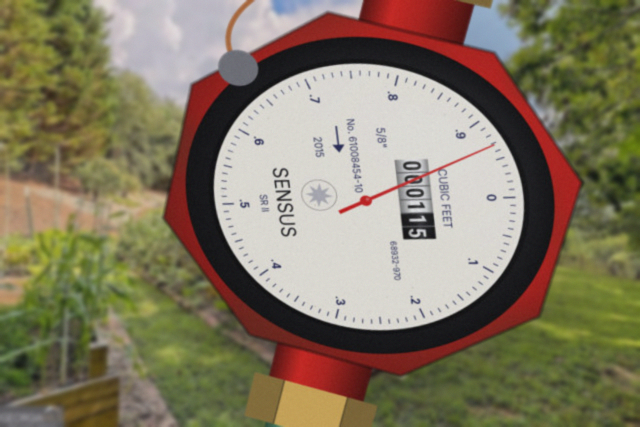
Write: 114.93 ft³
